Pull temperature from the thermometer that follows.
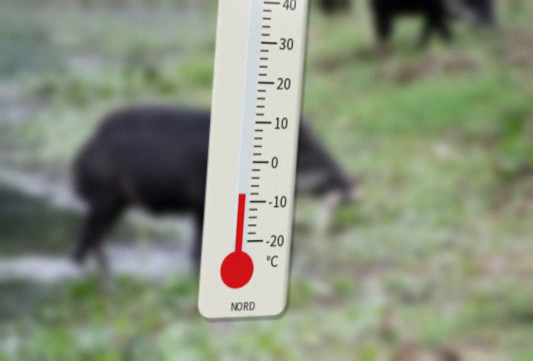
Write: -8 °C
